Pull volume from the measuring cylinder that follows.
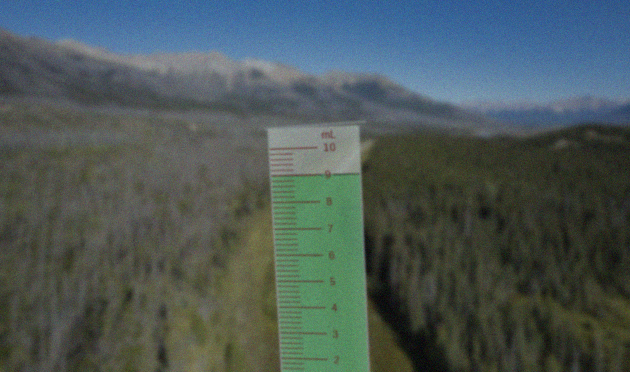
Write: 9 mL
